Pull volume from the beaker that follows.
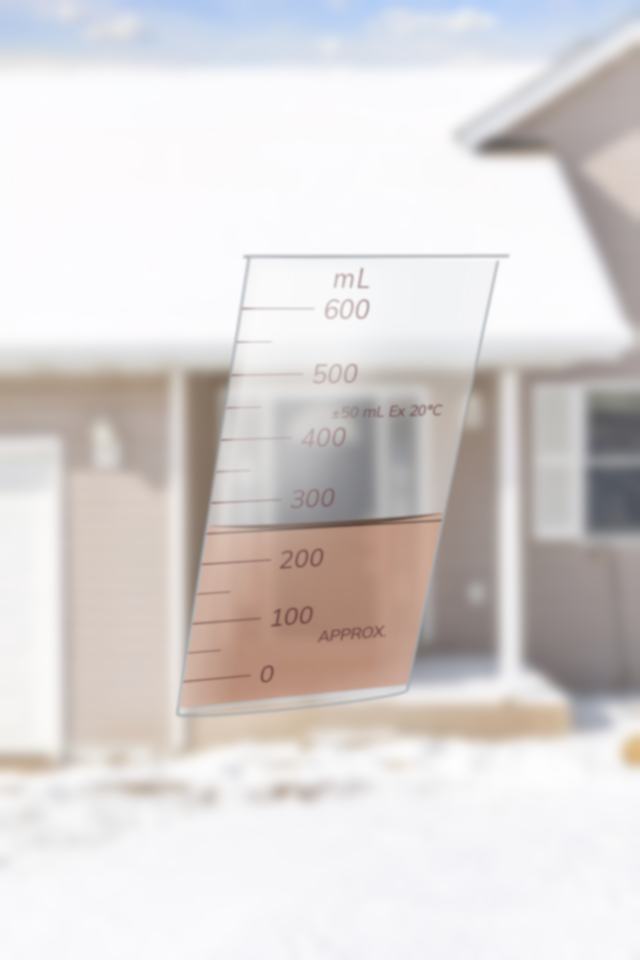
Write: 250 mL
